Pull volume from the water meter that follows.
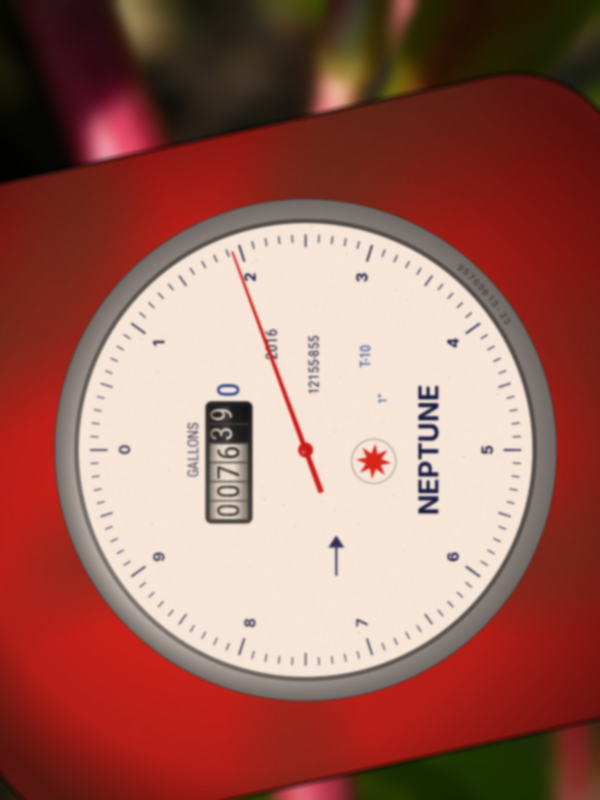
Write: 76391.9 gal
